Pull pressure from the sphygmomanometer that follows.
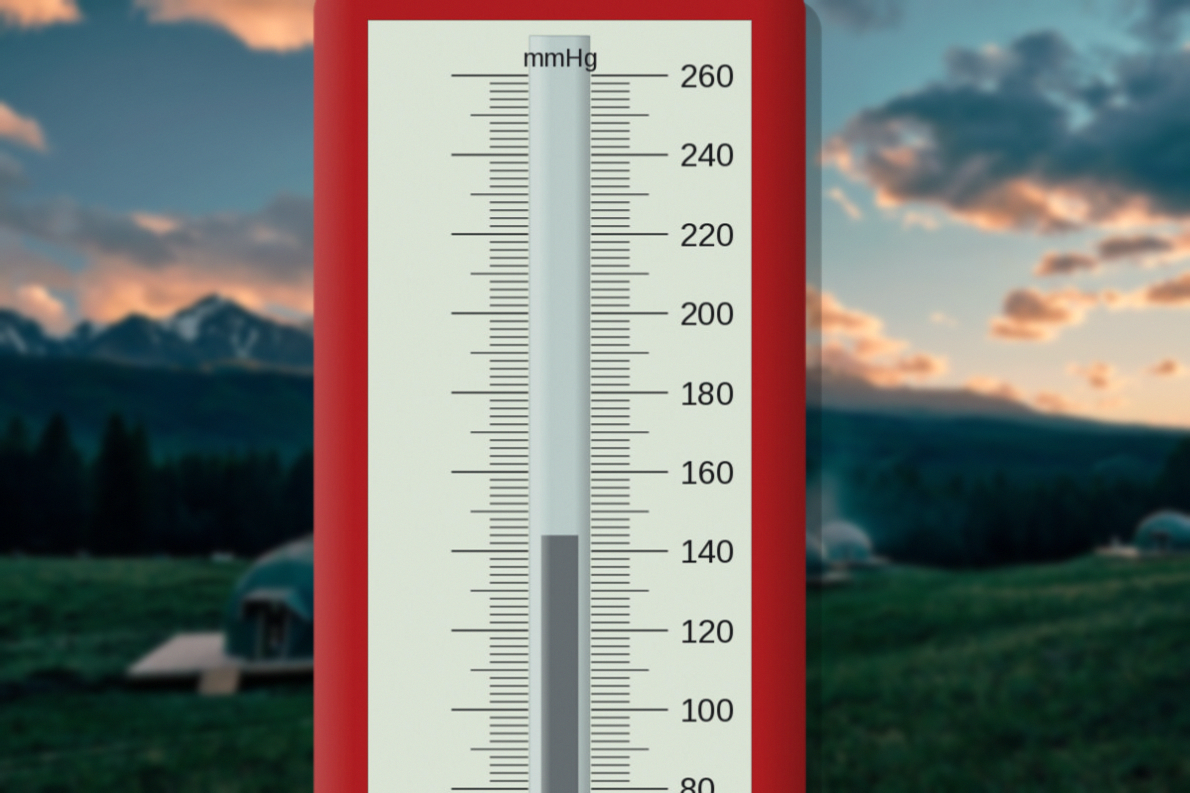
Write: 144 mmHg
